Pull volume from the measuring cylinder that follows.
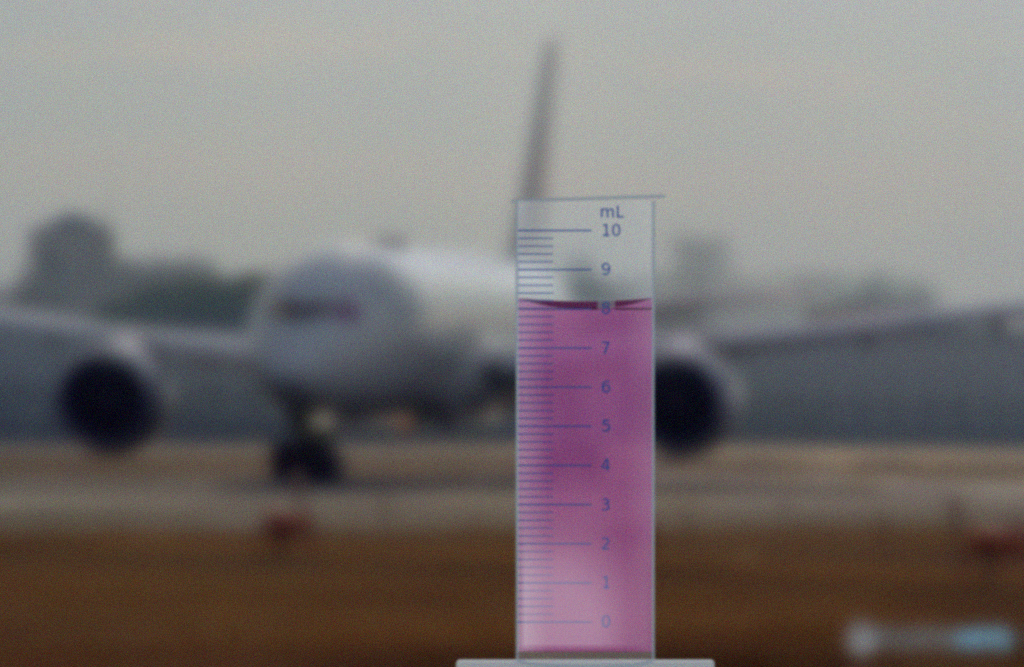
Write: 8 mL
